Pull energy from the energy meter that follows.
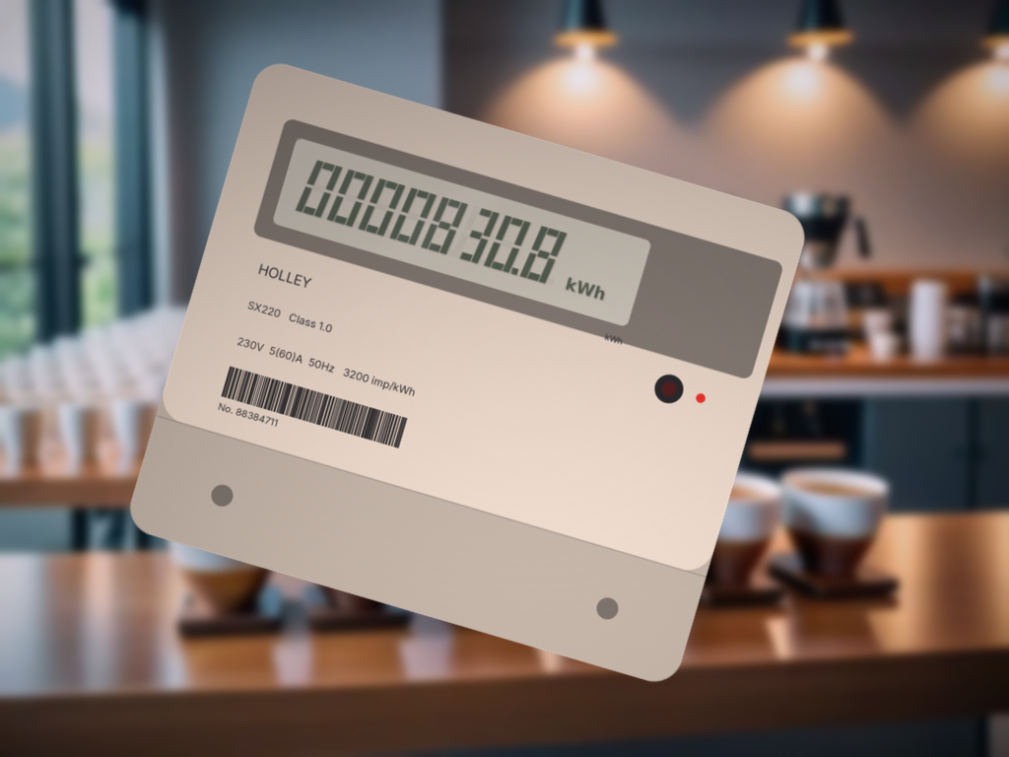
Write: 830.8 kWh
